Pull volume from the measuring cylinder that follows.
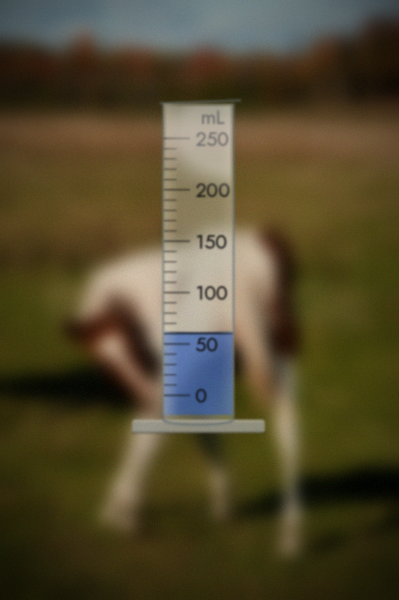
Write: 60 mL
